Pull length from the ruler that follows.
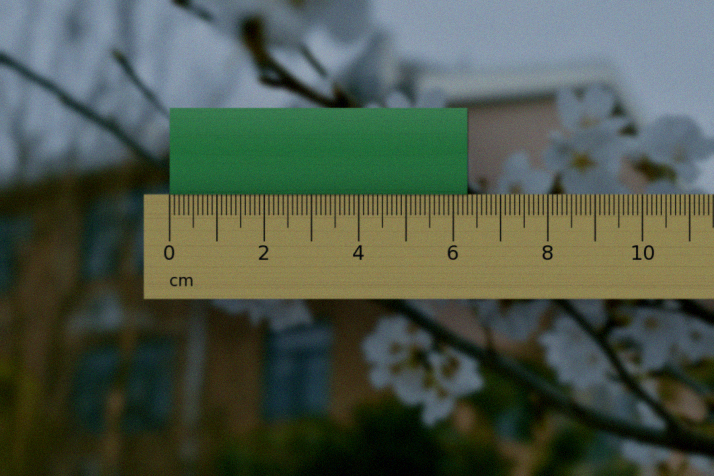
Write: 6.3 cm
